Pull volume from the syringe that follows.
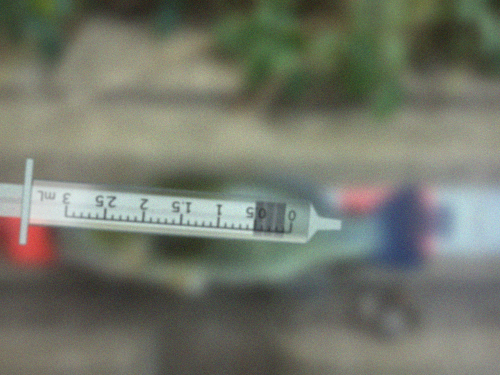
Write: 0.1 mL
